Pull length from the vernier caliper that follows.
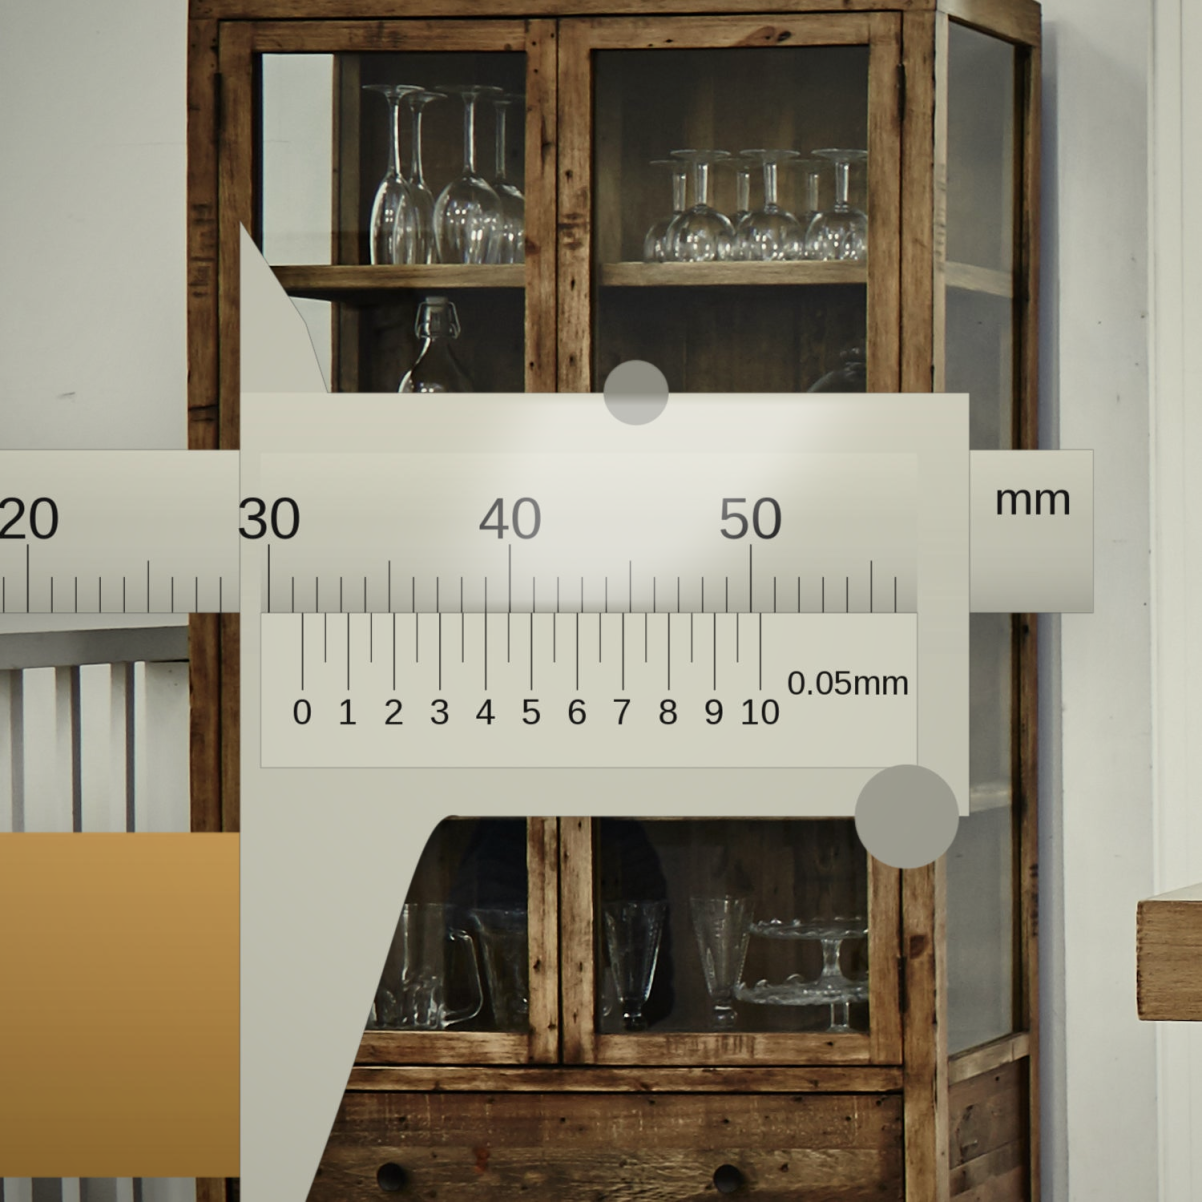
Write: 31.40 mm
